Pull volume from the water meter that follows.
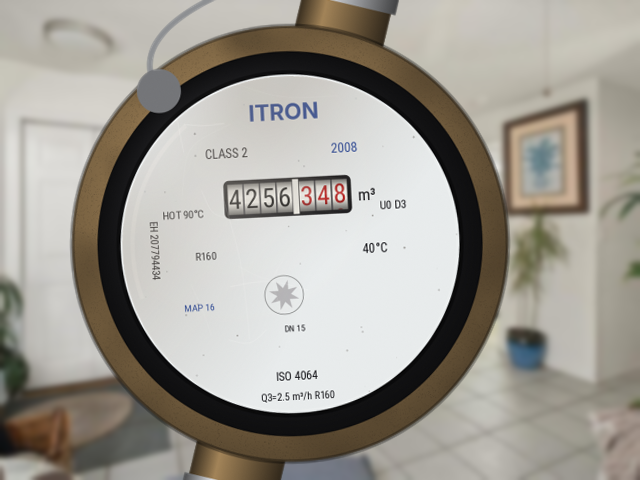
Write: 4256.348 m³
